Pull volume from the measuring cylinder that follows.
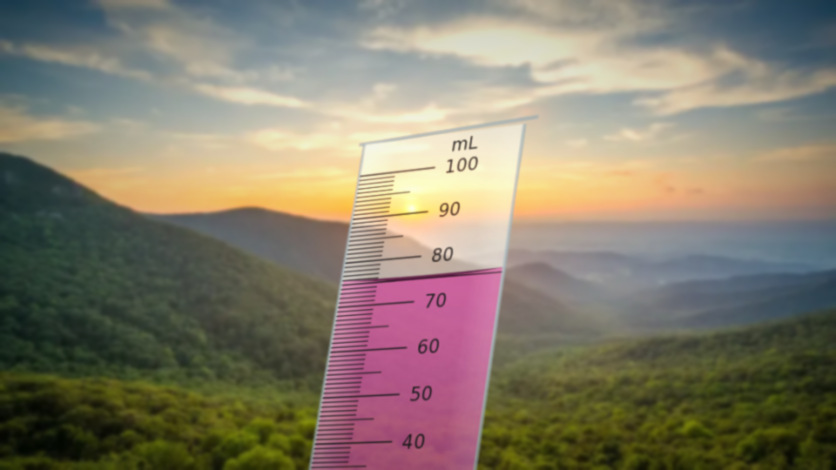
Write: 75 mL
